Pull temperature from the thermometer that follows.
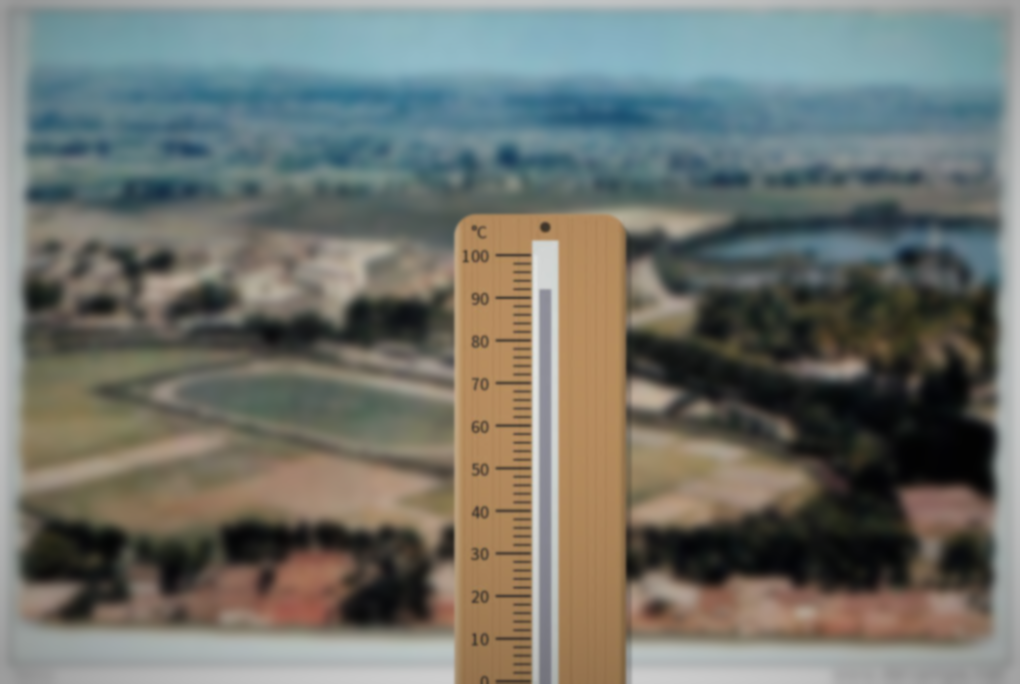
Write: 92 °C
